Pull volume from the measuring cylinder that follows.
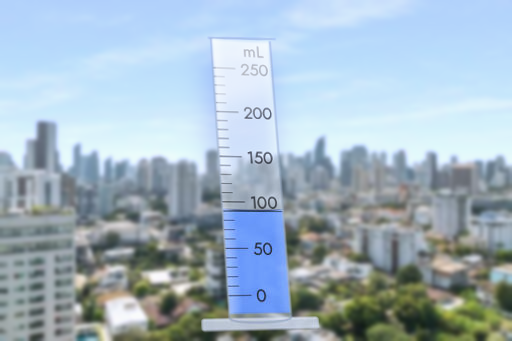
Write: 90 mL
